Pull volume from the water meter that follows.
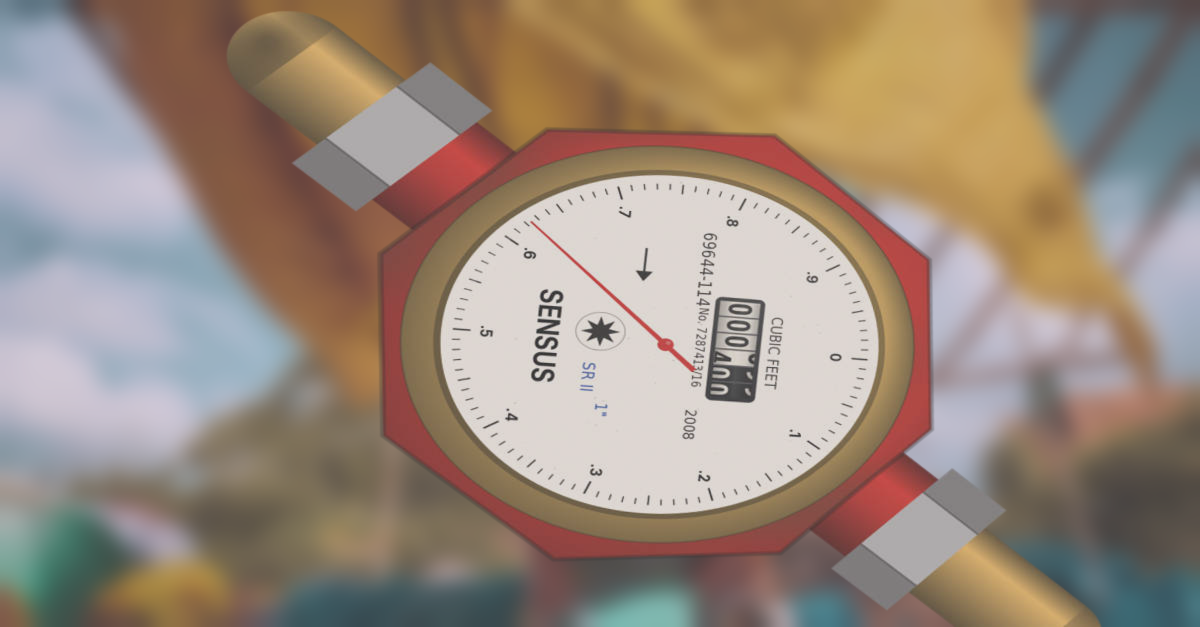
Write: 399.62 ft³
